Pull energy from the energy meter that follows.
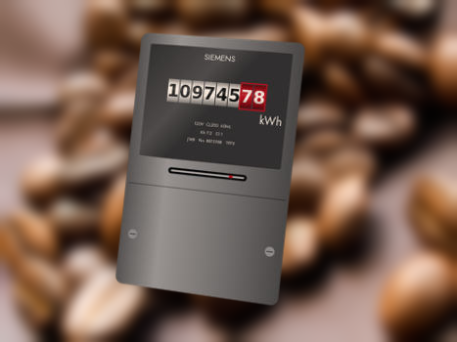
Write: 109745.78 kWh
